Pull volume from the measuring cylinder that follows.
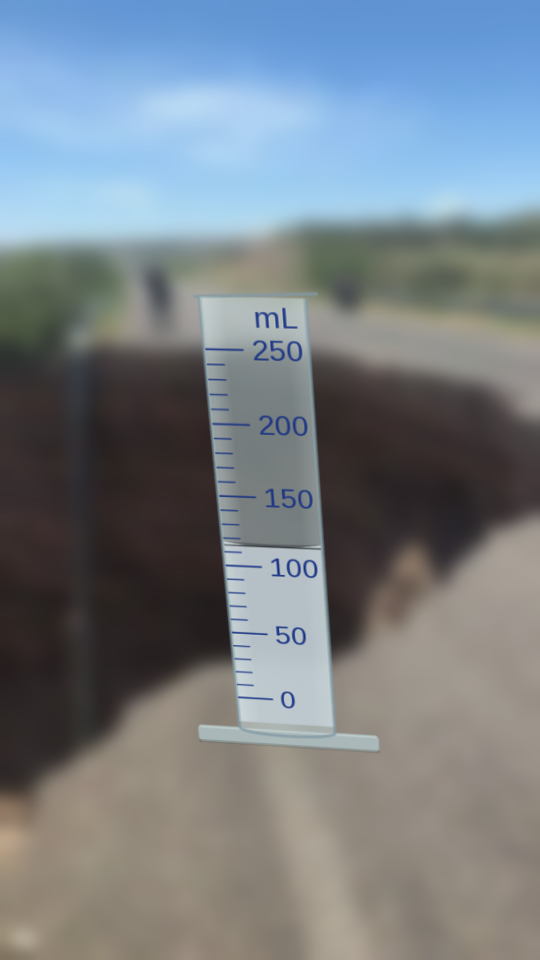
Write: 115 mL
